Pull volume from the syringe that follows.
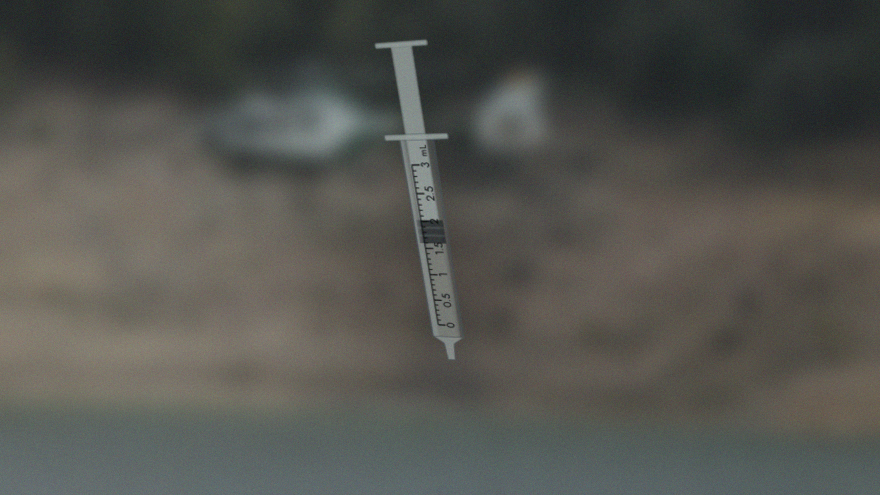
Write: 1.6 mL
